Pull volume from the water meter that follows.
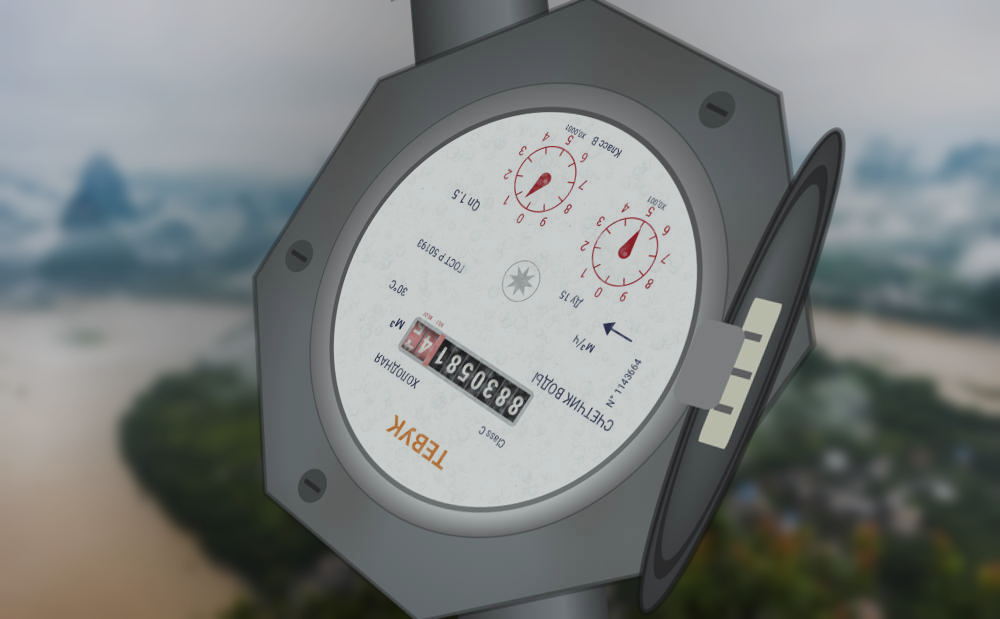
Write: 8830581.4450 m³
